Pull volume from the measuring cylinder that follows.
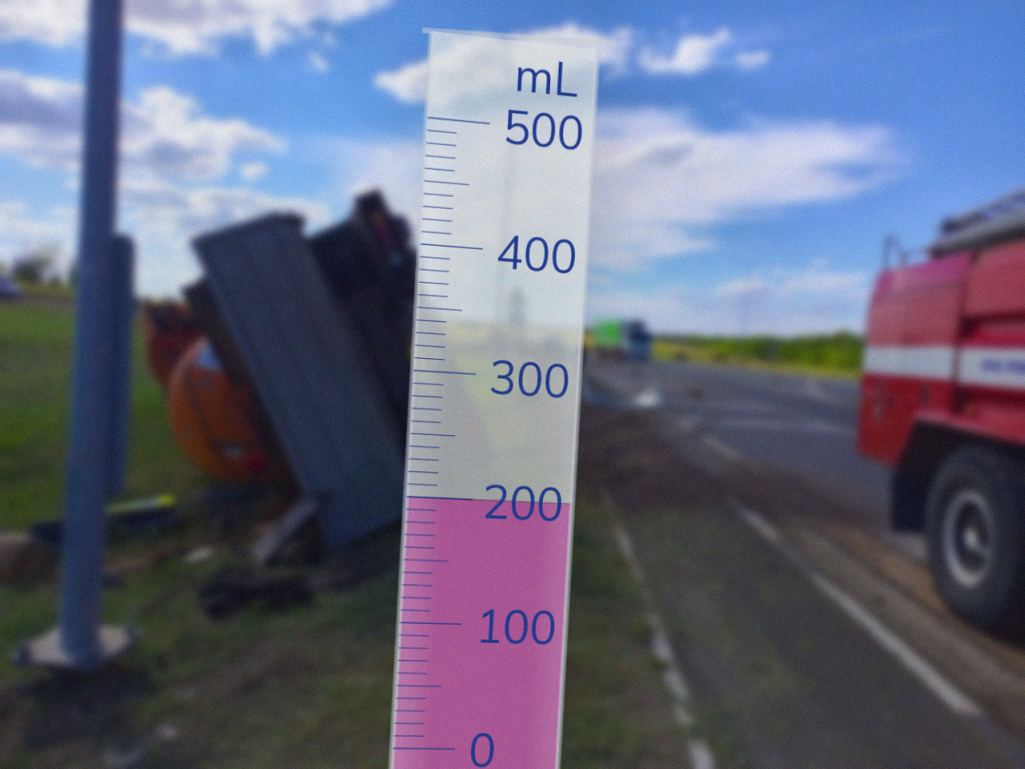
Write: 200 mL
